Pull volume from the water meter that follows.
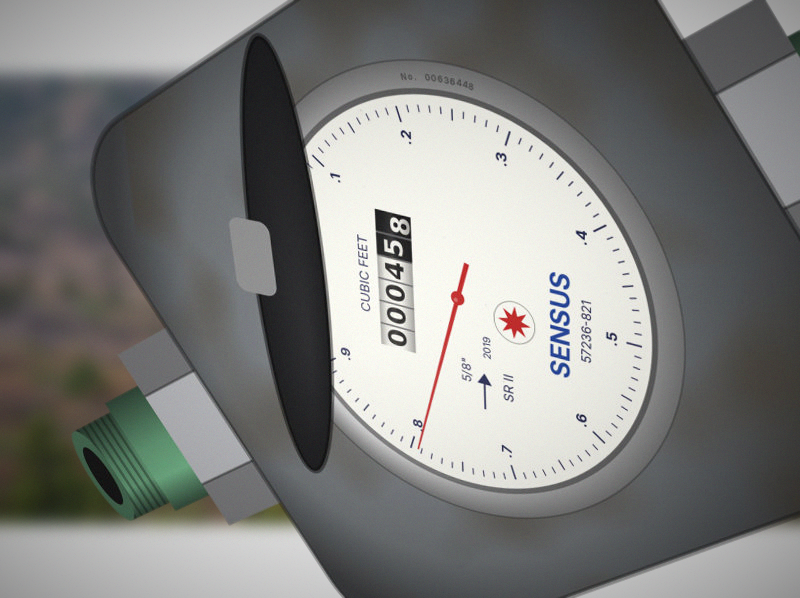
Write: 457.79 ft³
